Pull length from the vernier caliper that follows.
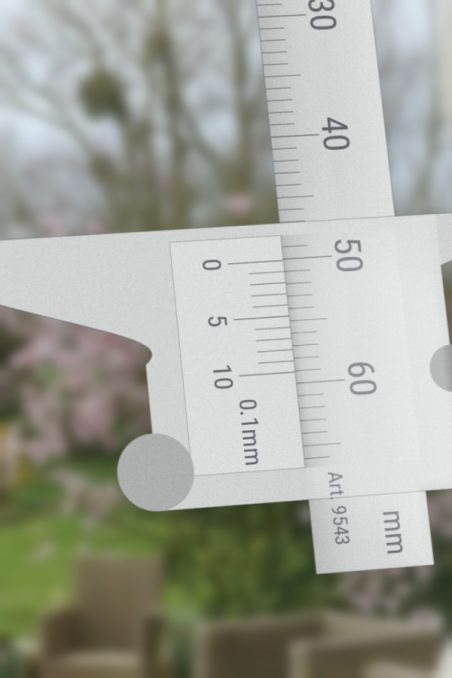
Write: 50.1 mm
